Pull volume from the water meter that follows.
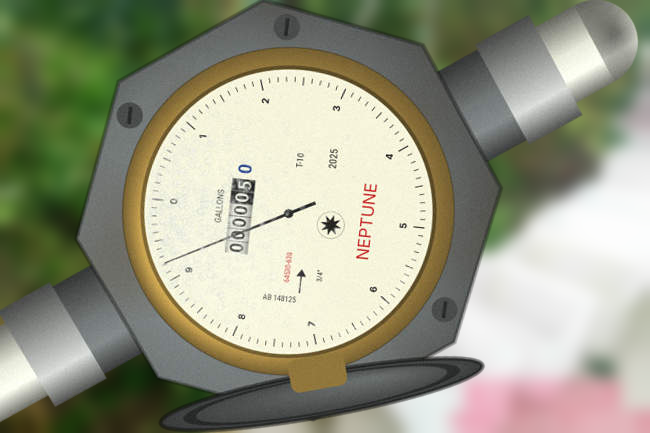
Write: 49.2 gal
